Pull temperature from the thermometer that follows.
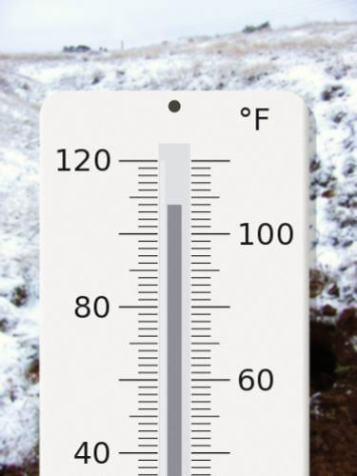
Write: 108 °F
